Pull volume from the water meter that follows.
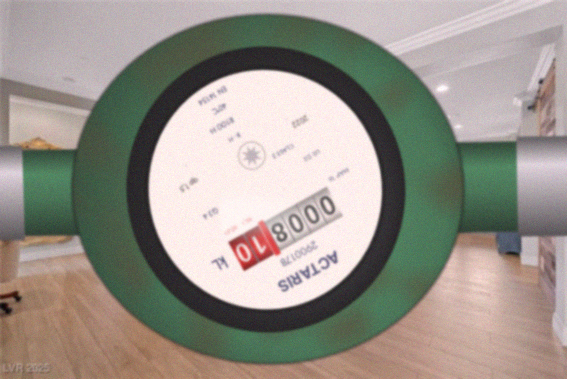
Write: 8.10 kL
